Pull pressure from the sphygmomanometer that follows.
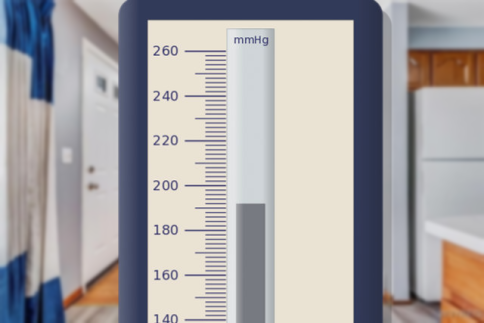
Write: 192 mmHg
